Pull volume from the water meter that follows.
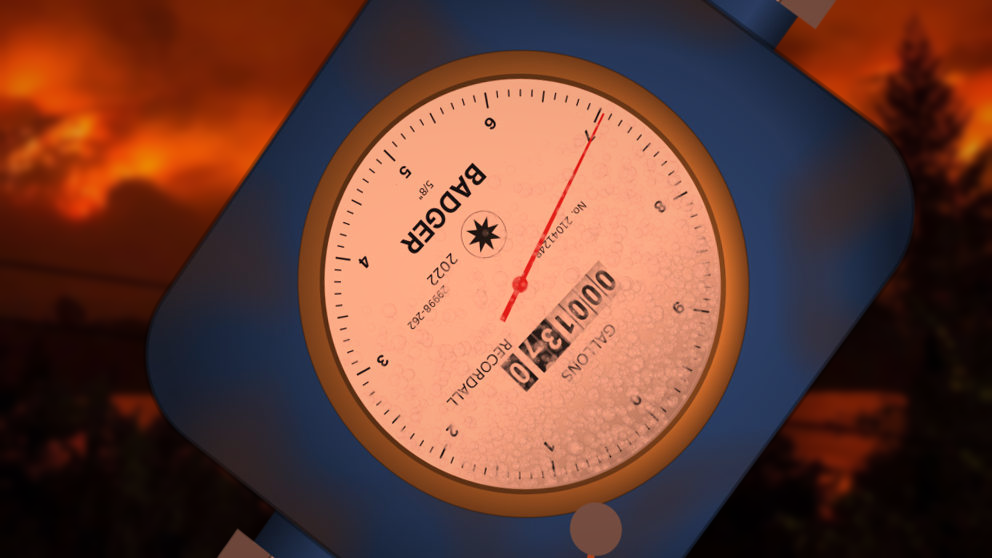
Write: 1367.0 gal
